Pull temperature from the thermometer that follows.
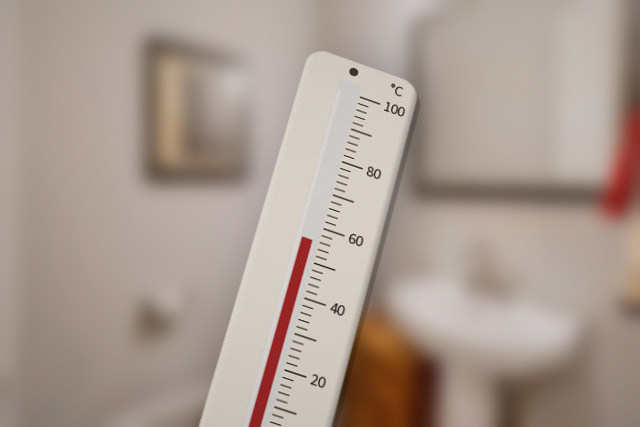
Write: 56 °C
